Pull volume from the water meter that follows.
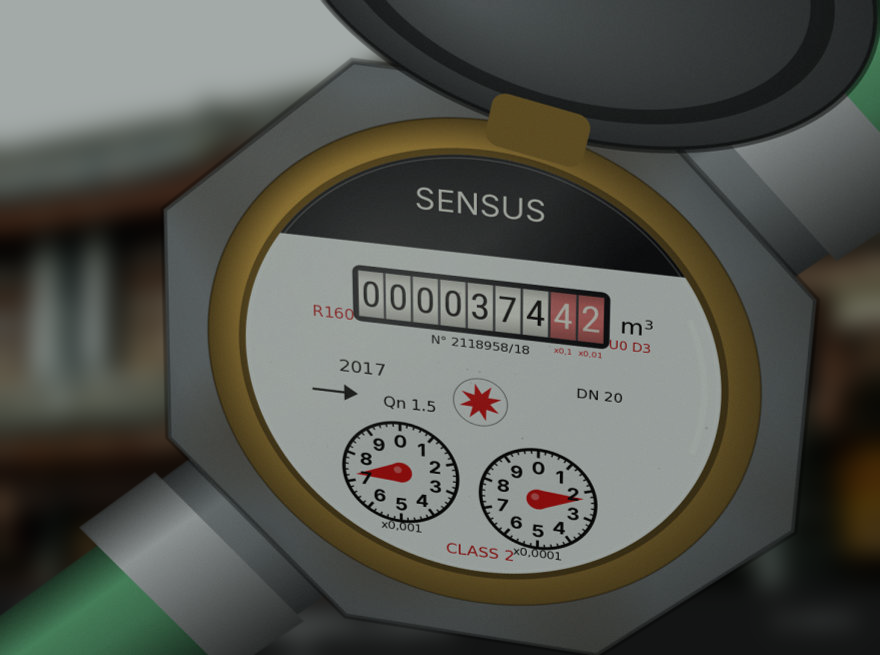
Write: 374.4272 m³
